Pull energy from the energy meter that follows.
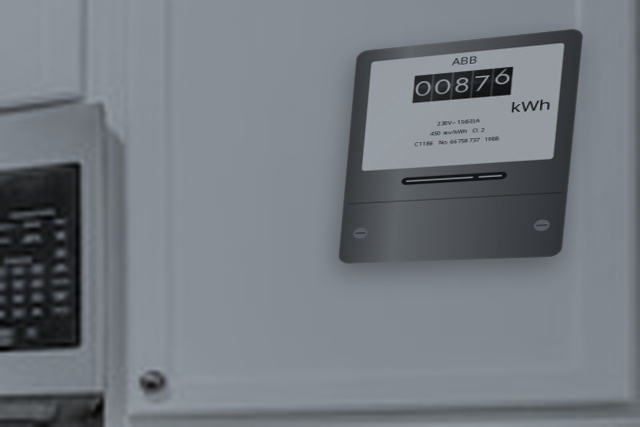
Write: 876 kWh
